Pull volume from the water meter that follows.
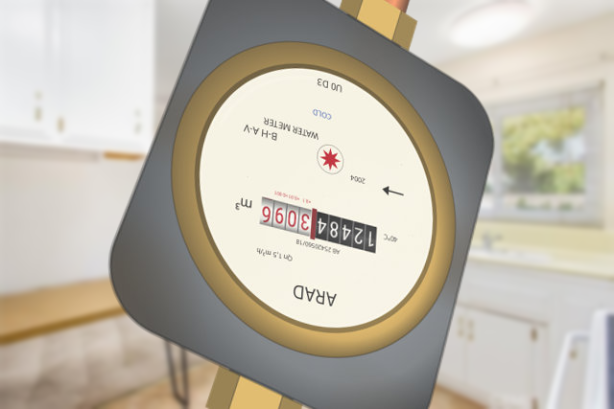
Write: 12484.3096 m³
